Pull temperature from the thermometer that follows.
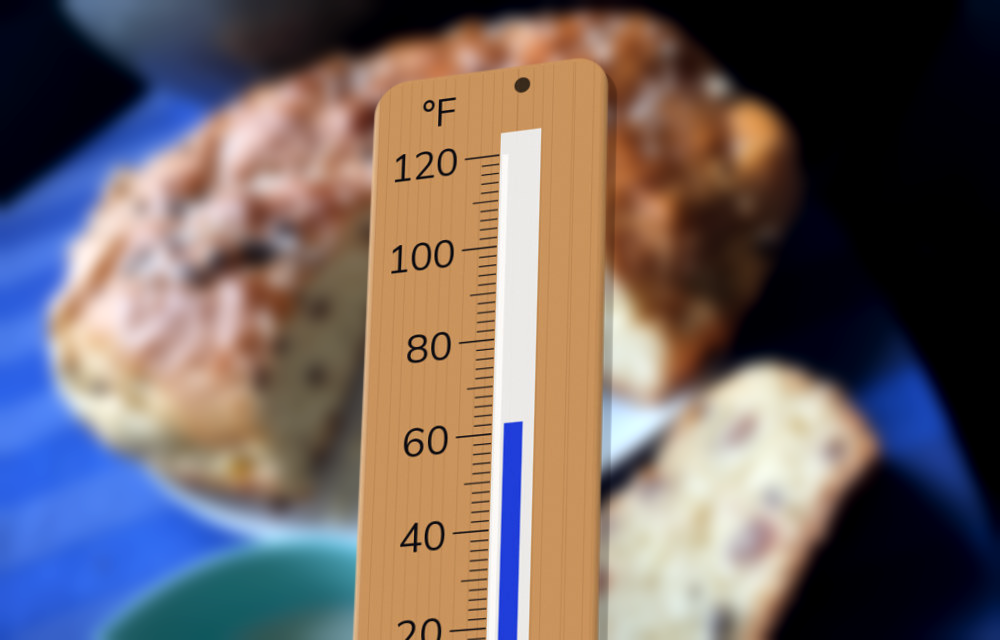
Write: 62 °F
